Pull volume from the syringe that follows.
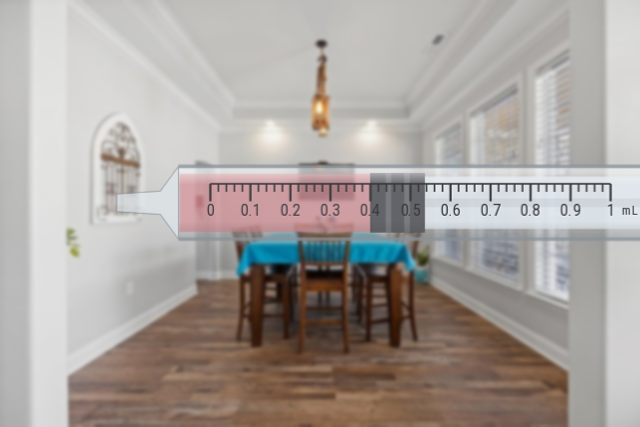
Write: 0.4 mL
